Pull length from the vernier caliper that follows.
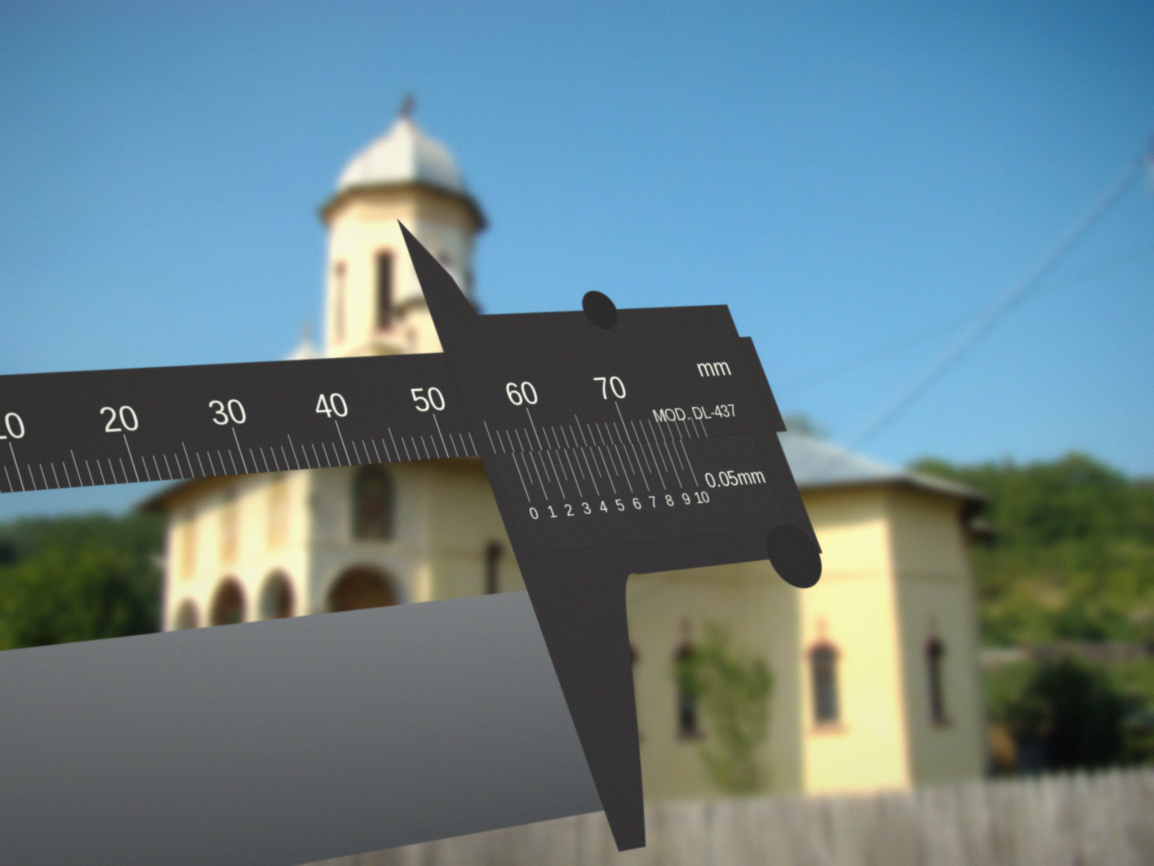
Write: 56.8 mm
